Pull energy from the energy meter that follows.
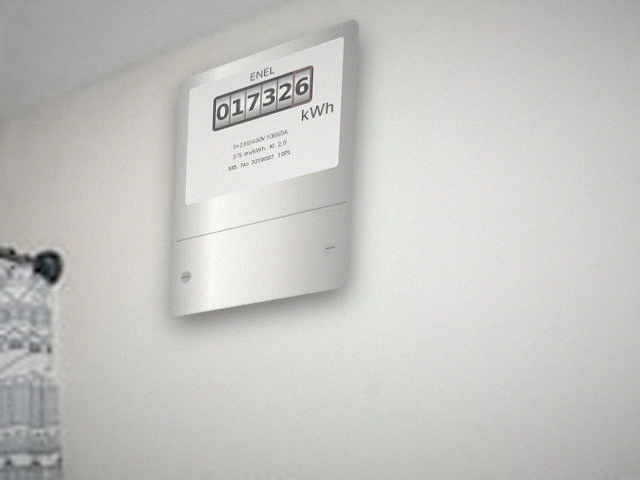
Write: 1732.6 kWh
